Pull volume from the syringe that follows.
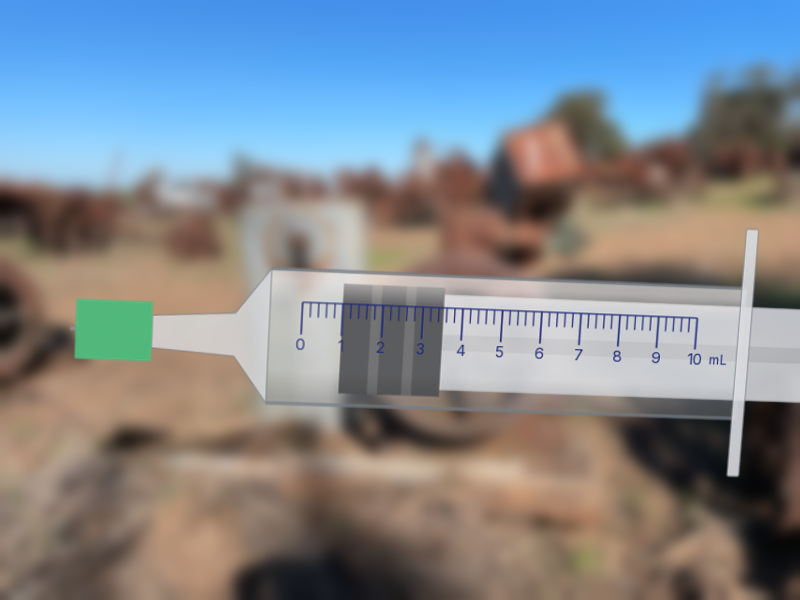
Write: 1 mL
